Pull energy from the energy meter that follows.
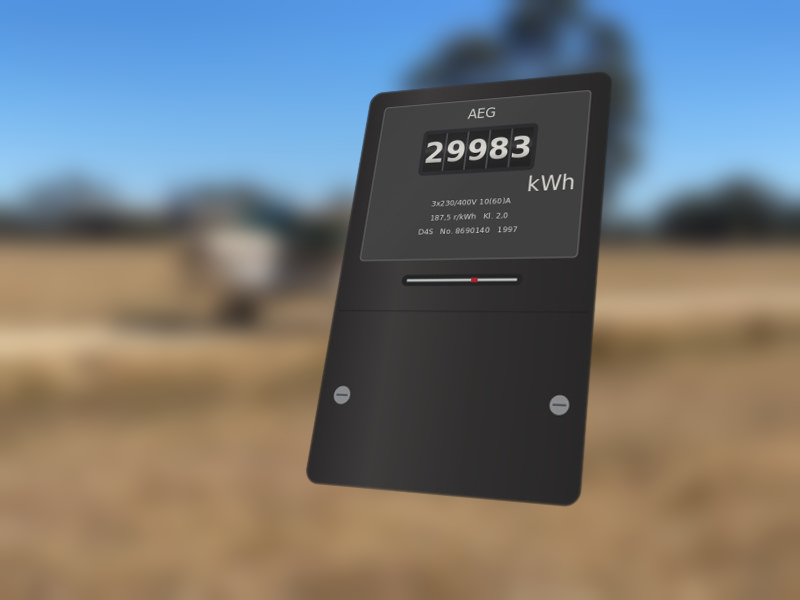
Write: 29983 kWh
